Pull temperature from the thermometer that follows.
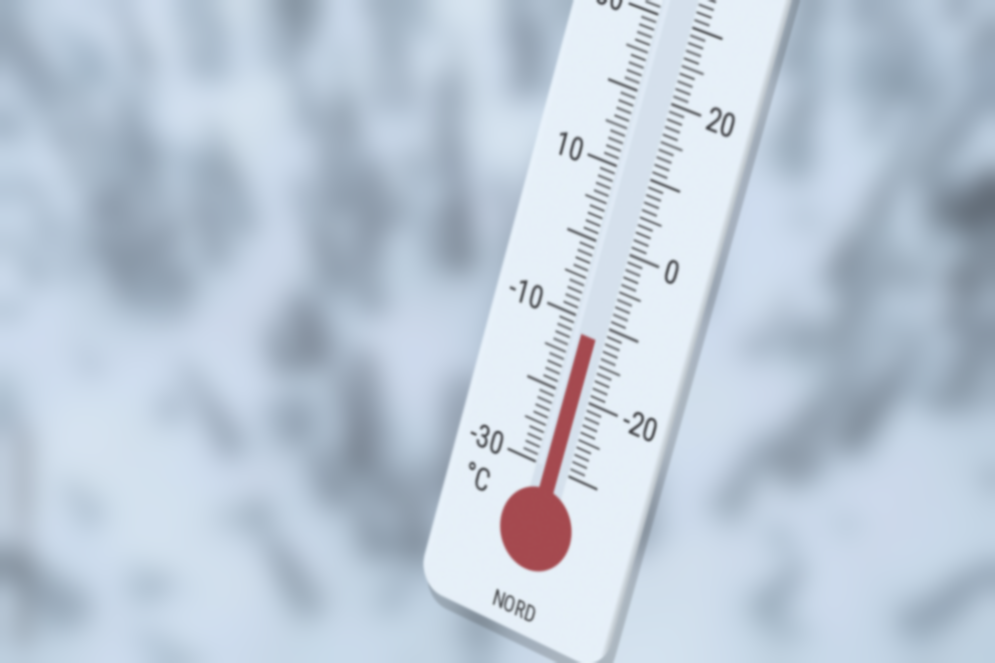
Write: -12 °C
